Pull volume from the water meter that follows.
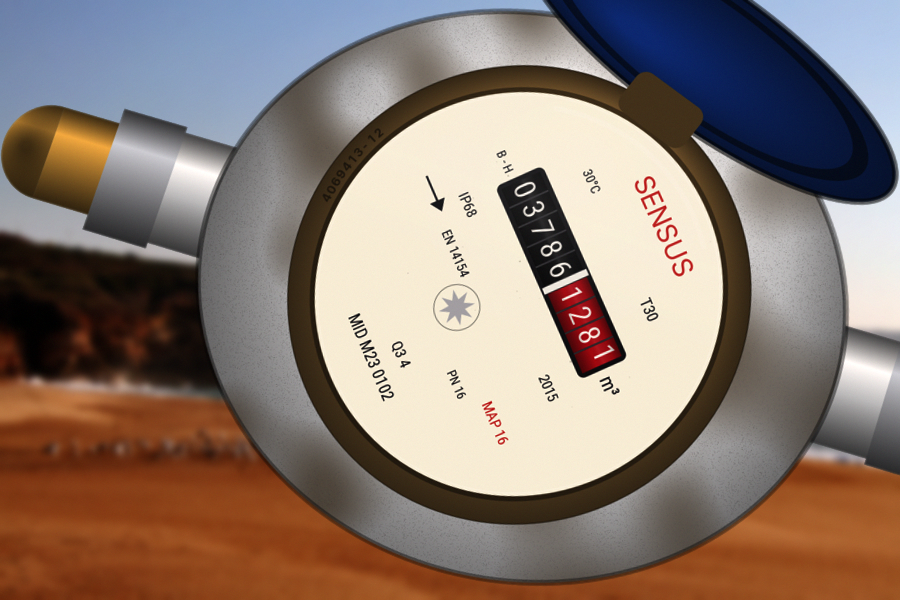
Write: 3786.1281 m³
